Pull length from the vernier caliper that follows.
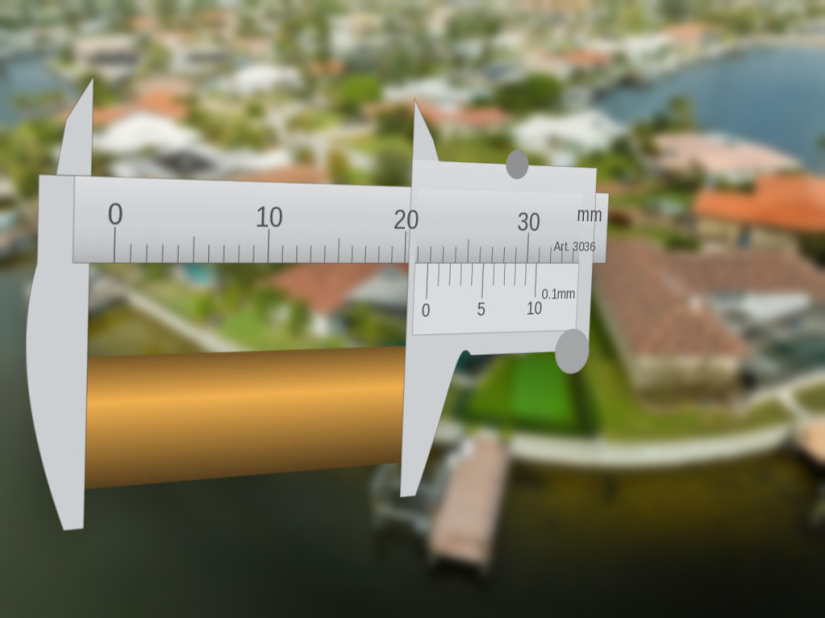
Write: 21.8 mm
